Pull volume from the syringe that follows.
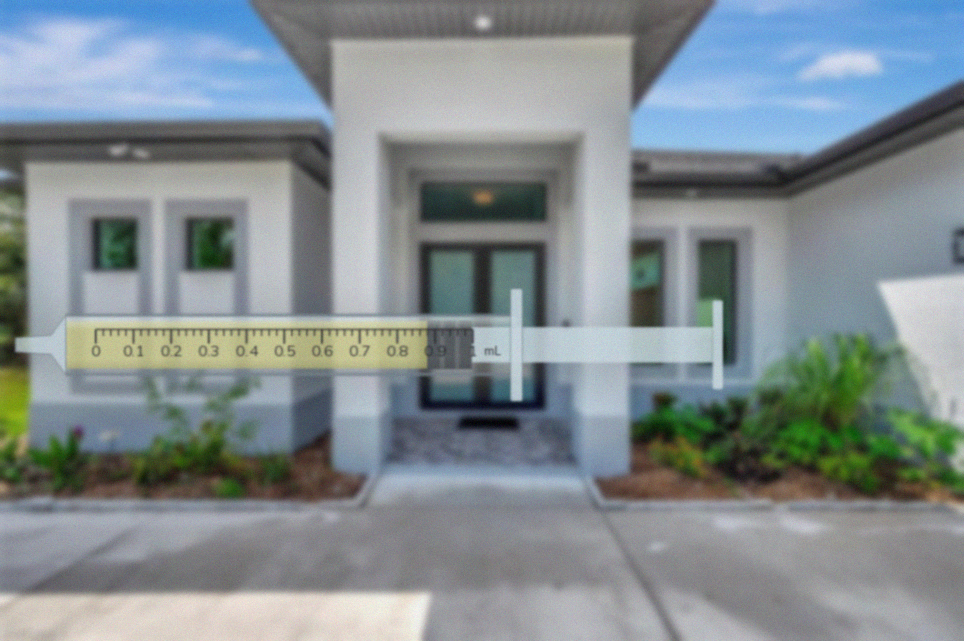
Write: 0.88 mL
